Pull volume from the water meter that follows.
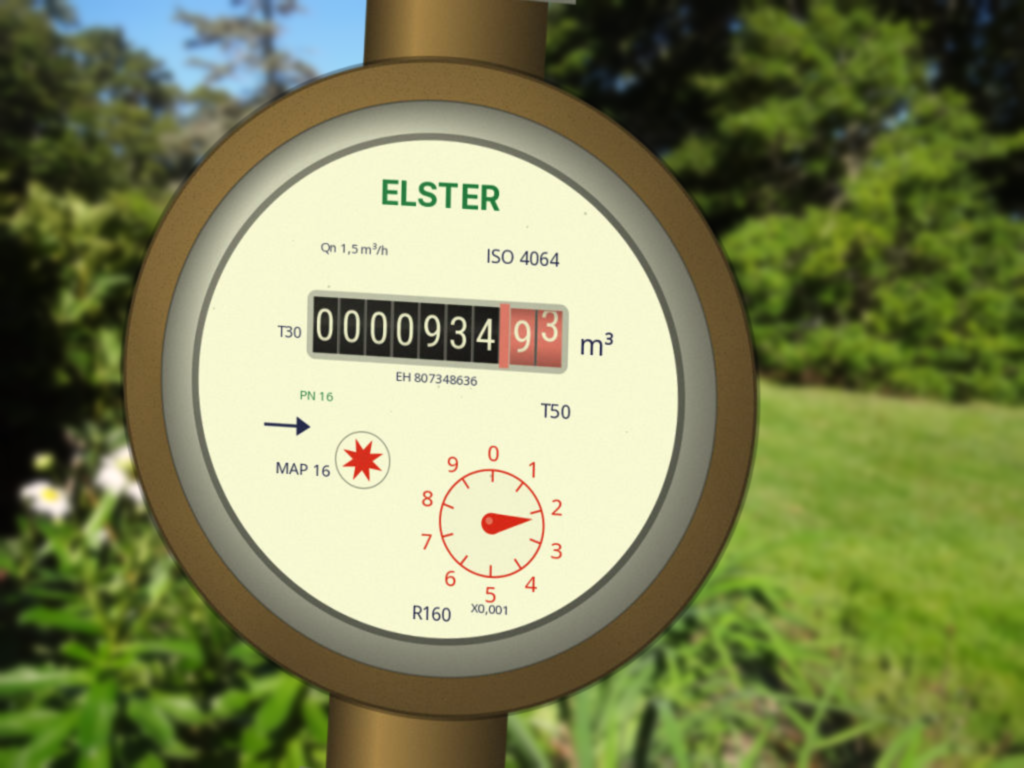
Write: 934.932 m³
